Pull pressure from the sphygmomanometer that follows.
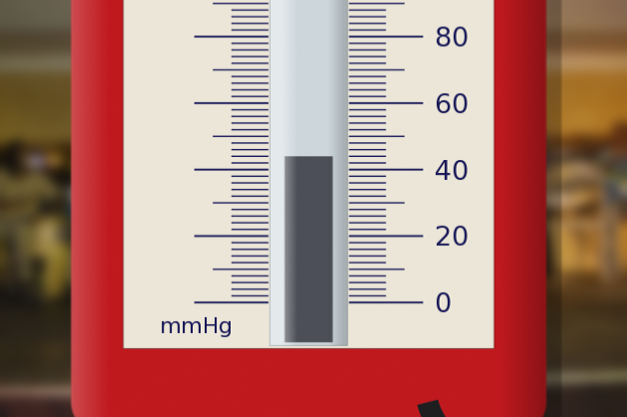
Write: 44 mmHg
